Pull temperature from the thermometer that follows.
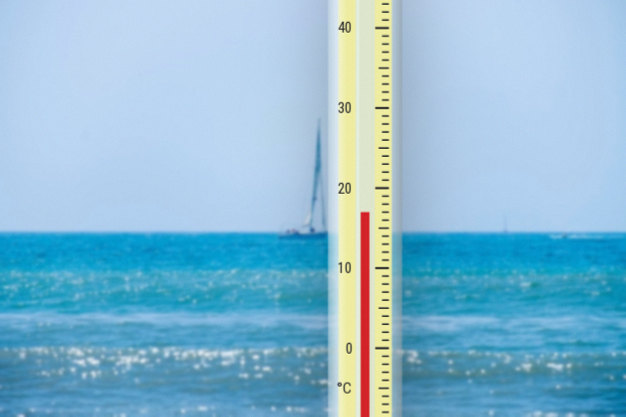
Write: 17 °C
